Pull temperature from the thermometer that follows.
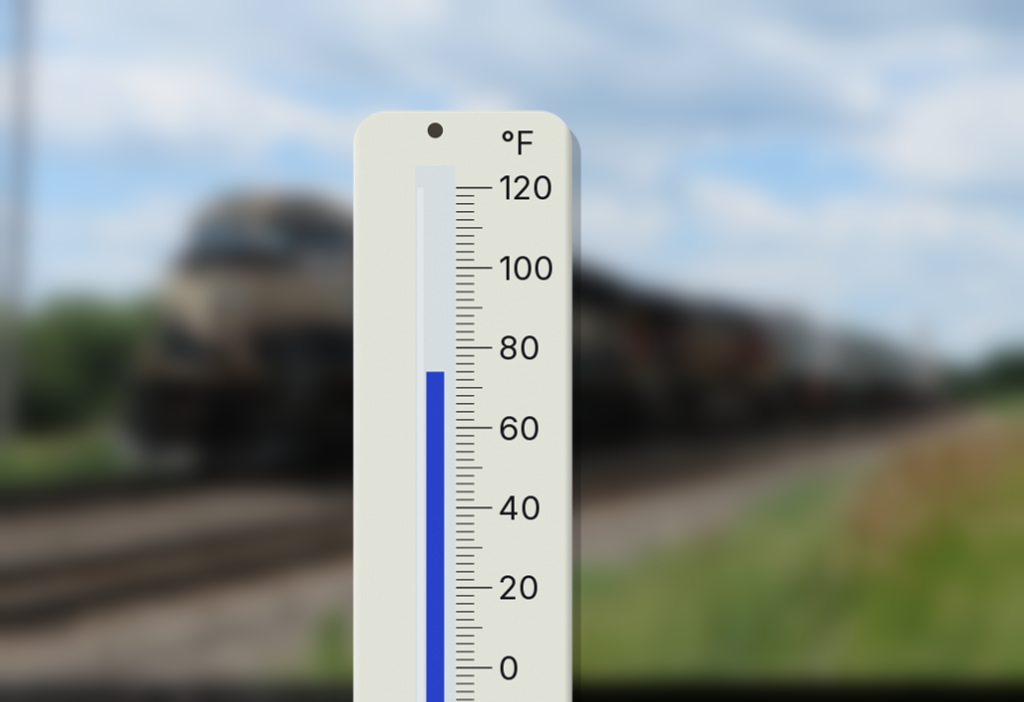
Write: 74 °F
